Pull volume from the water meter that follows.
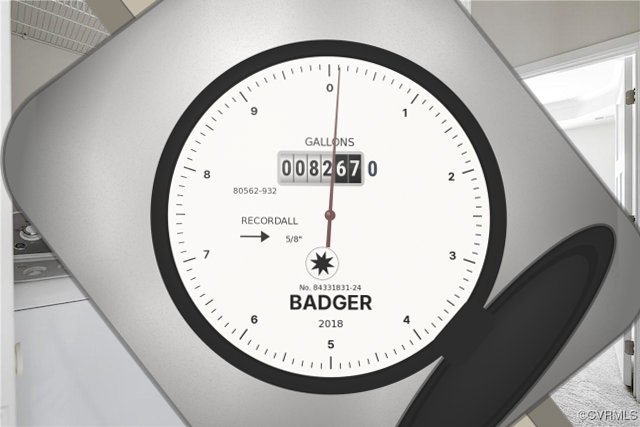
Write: 82670.1 gal
